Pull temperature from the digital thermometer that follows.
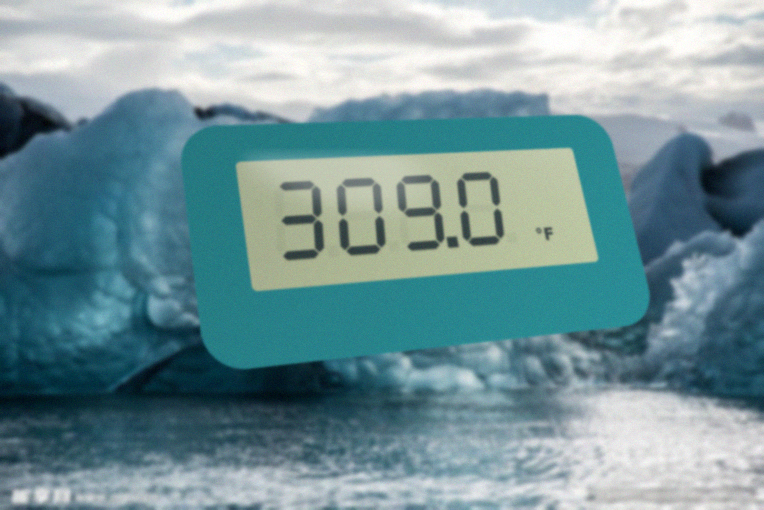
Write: 309.0 °F
